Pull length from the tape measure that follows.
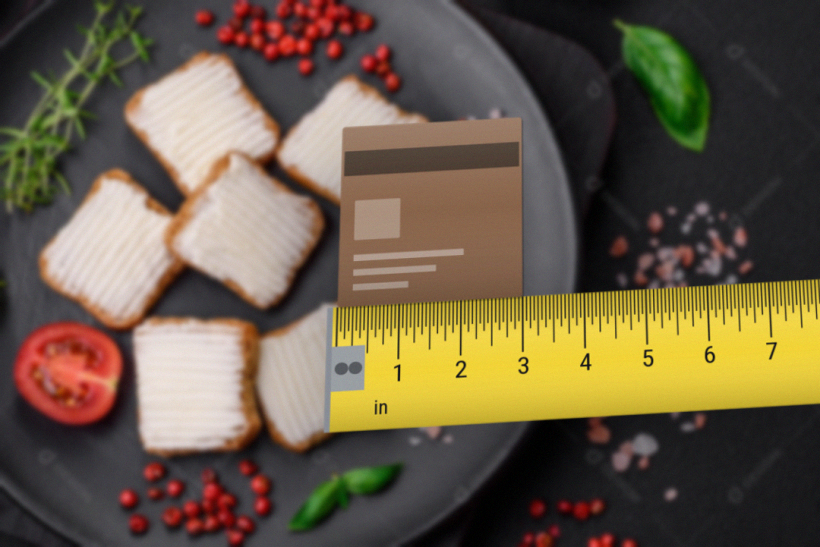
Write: 3 in
